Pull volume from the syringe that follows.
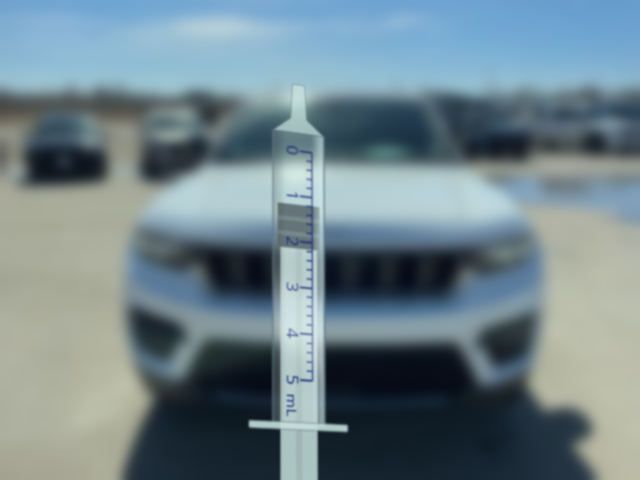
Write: 1.2 mL
